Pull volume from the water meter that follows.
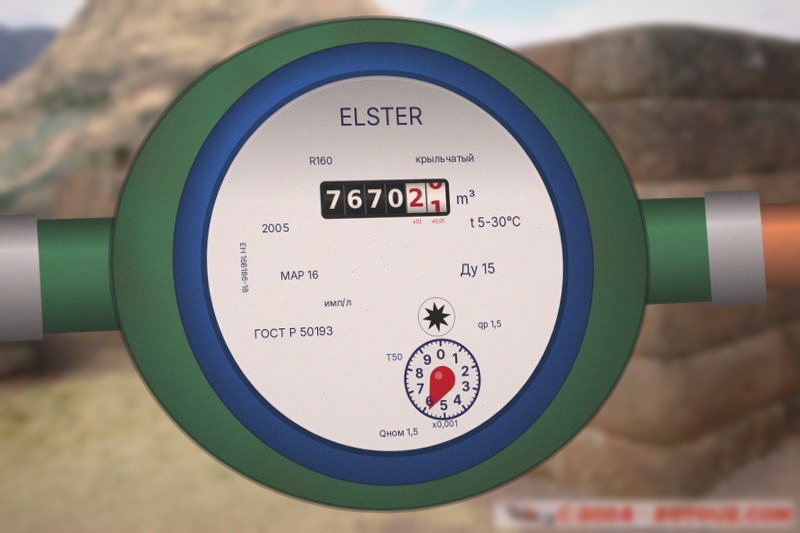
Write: 7670.205 m³
